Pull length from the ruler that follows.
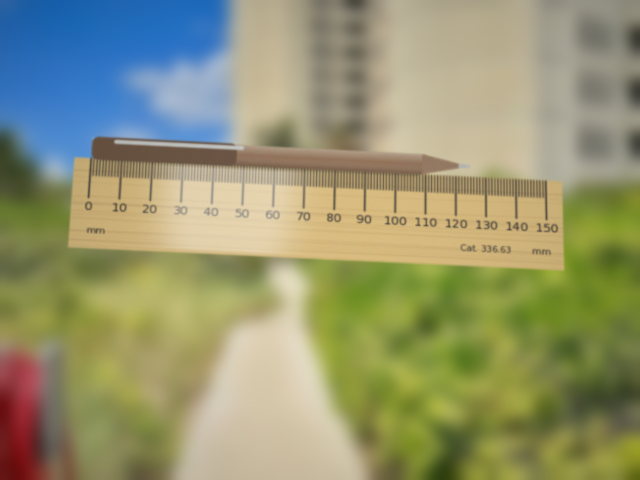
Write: 125 mm
